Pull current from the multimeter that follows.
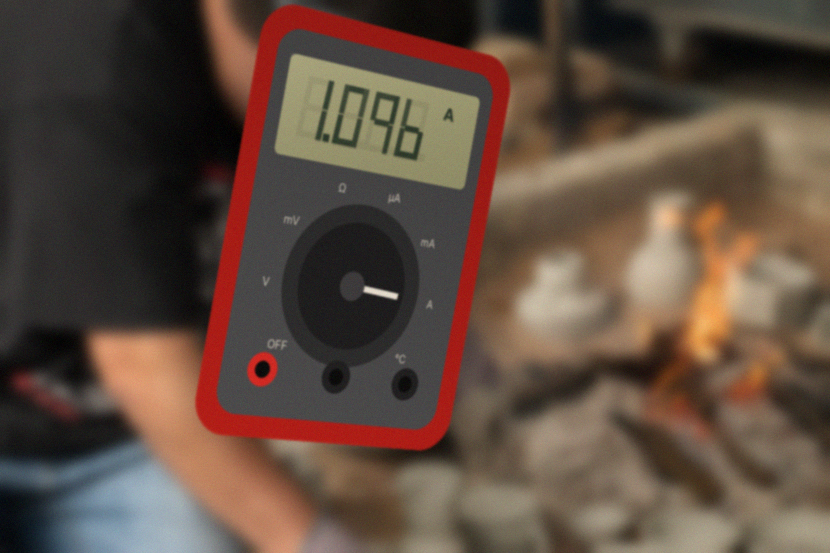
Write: 1.096 A
